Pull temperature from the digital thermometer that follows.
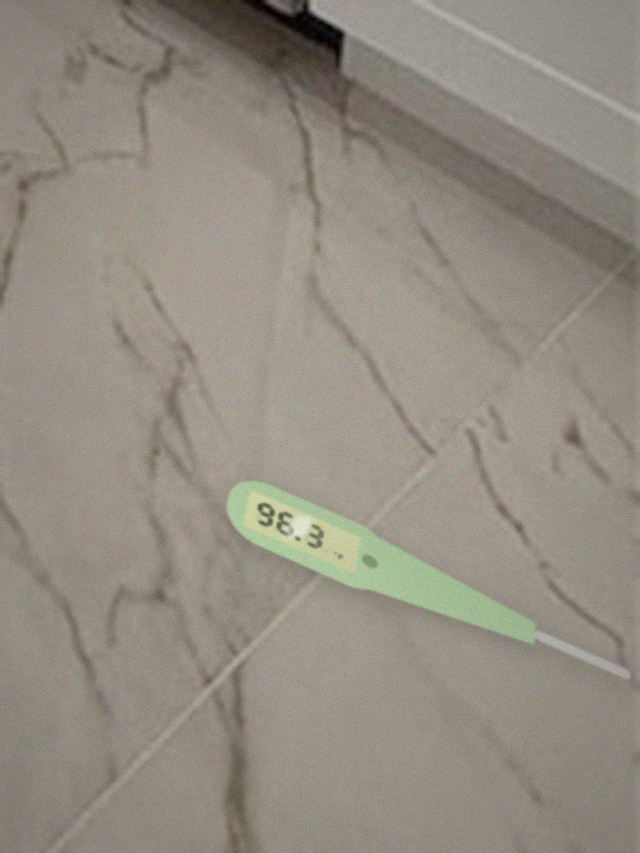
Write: 96.3 °F
